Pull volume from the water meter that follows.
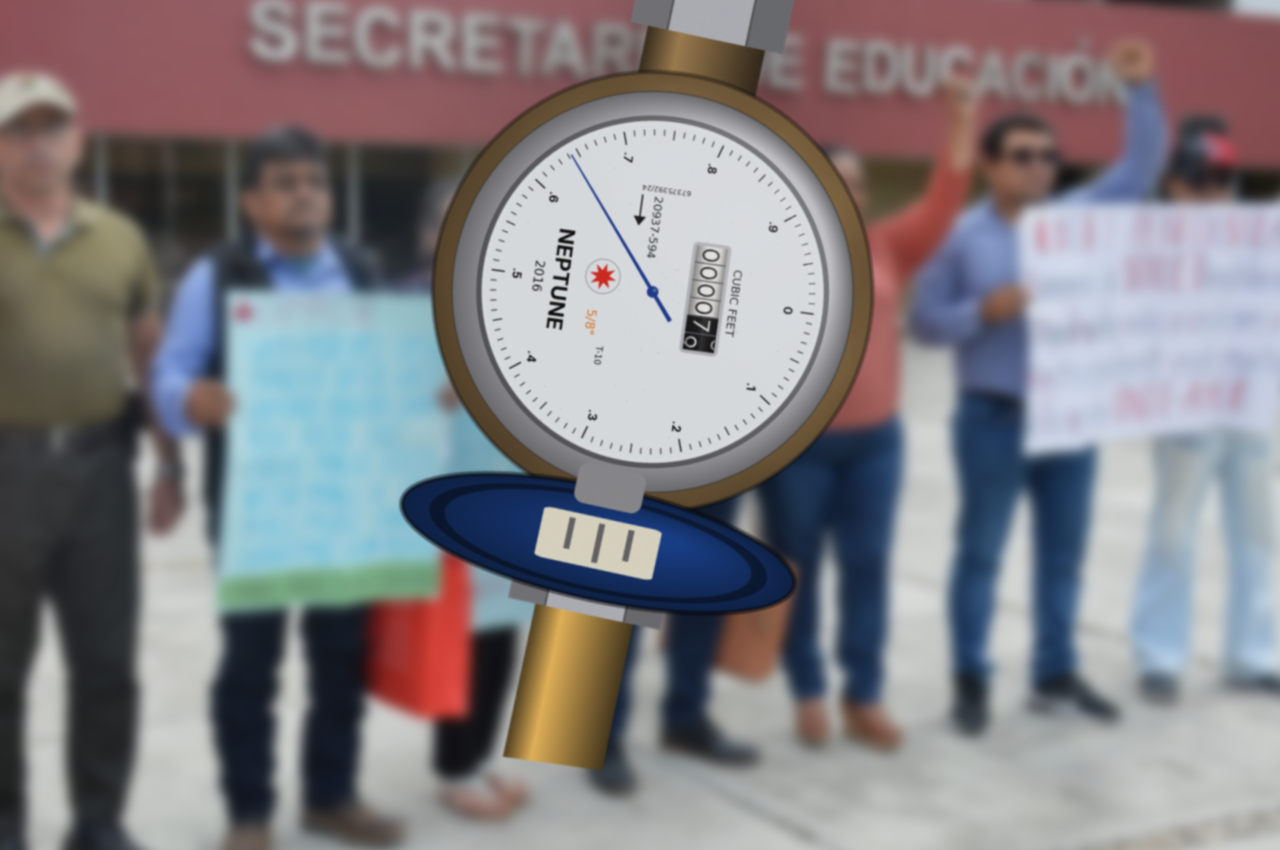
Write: 78.64 ft³
